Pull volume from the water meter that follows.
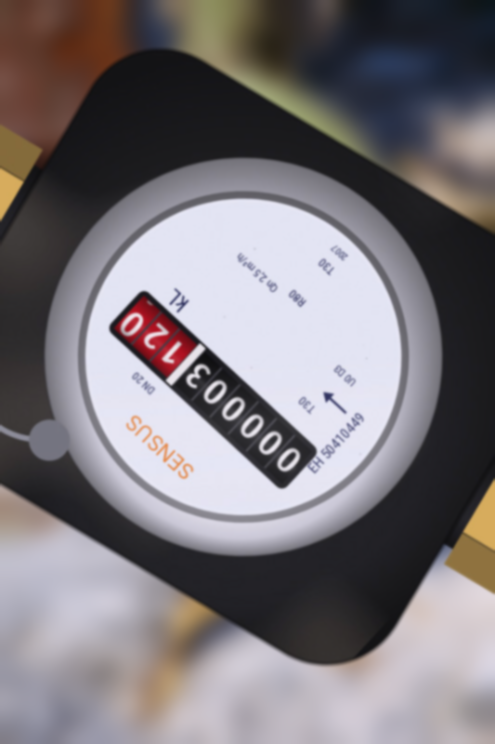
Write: 3.120 kL
